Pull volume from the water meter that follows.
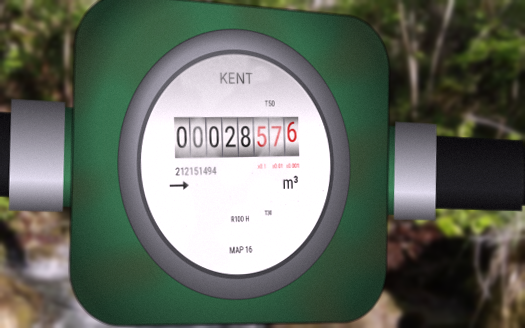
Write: 28.576 m³
